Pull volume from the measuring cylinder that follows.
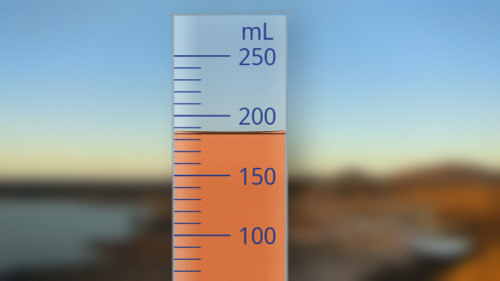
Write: 185 mL
